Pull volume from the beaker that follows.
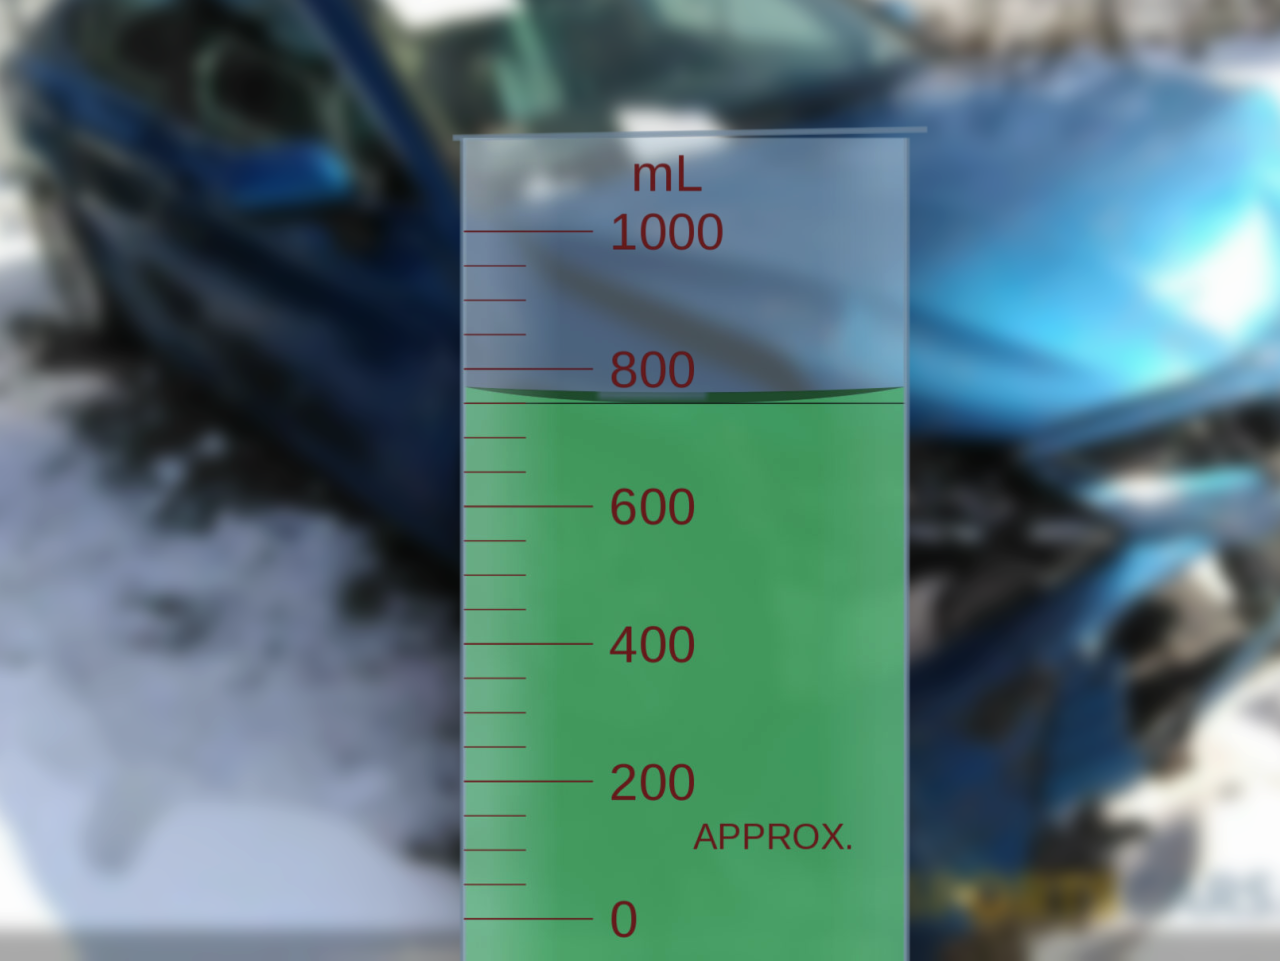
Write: 750 mL
